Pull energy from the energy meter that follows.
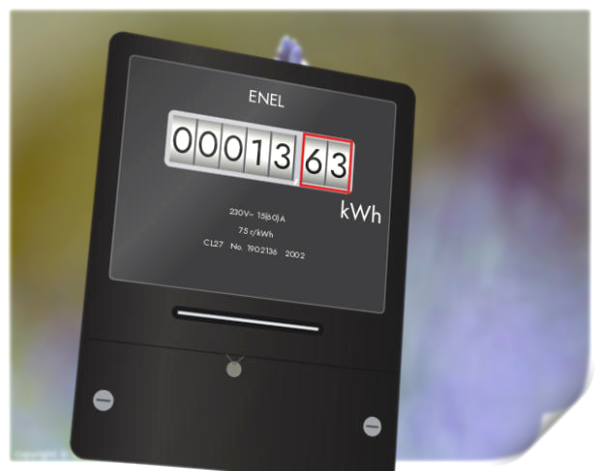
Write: 13.63 kWh
